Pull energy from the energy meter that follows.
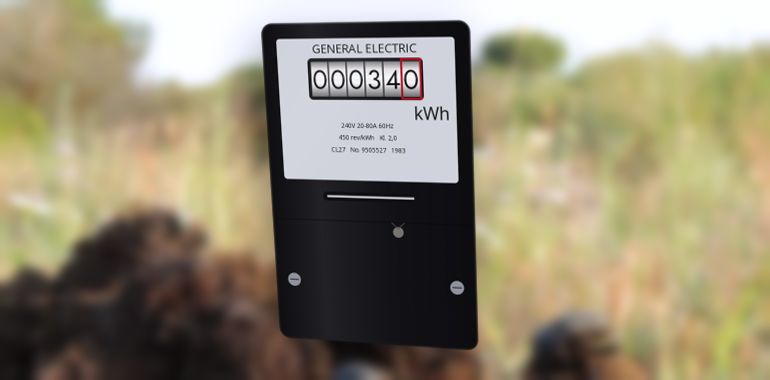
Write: 34.0 kWh
